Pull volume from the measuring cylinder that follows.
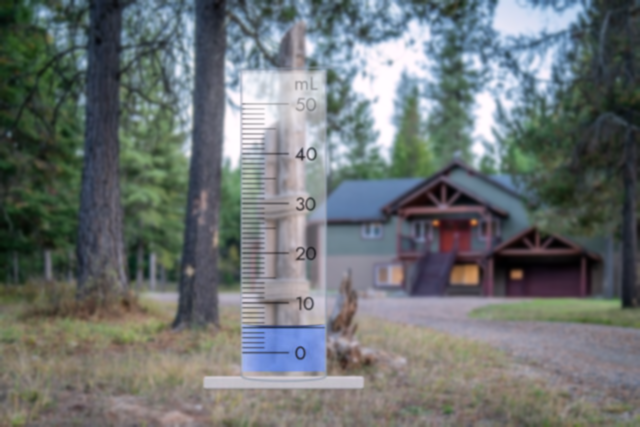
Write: 5 mL
